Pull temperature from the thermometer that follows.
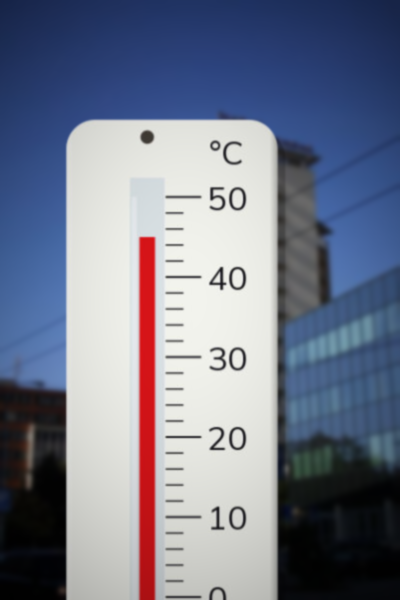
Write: 45 °C
